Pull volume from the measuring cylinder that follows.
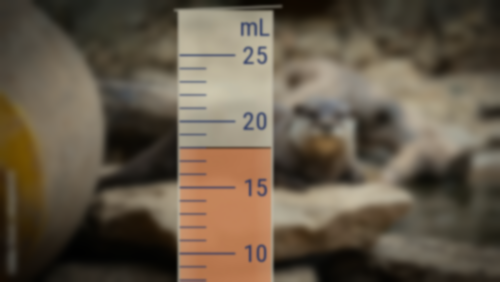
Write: 18 mL
